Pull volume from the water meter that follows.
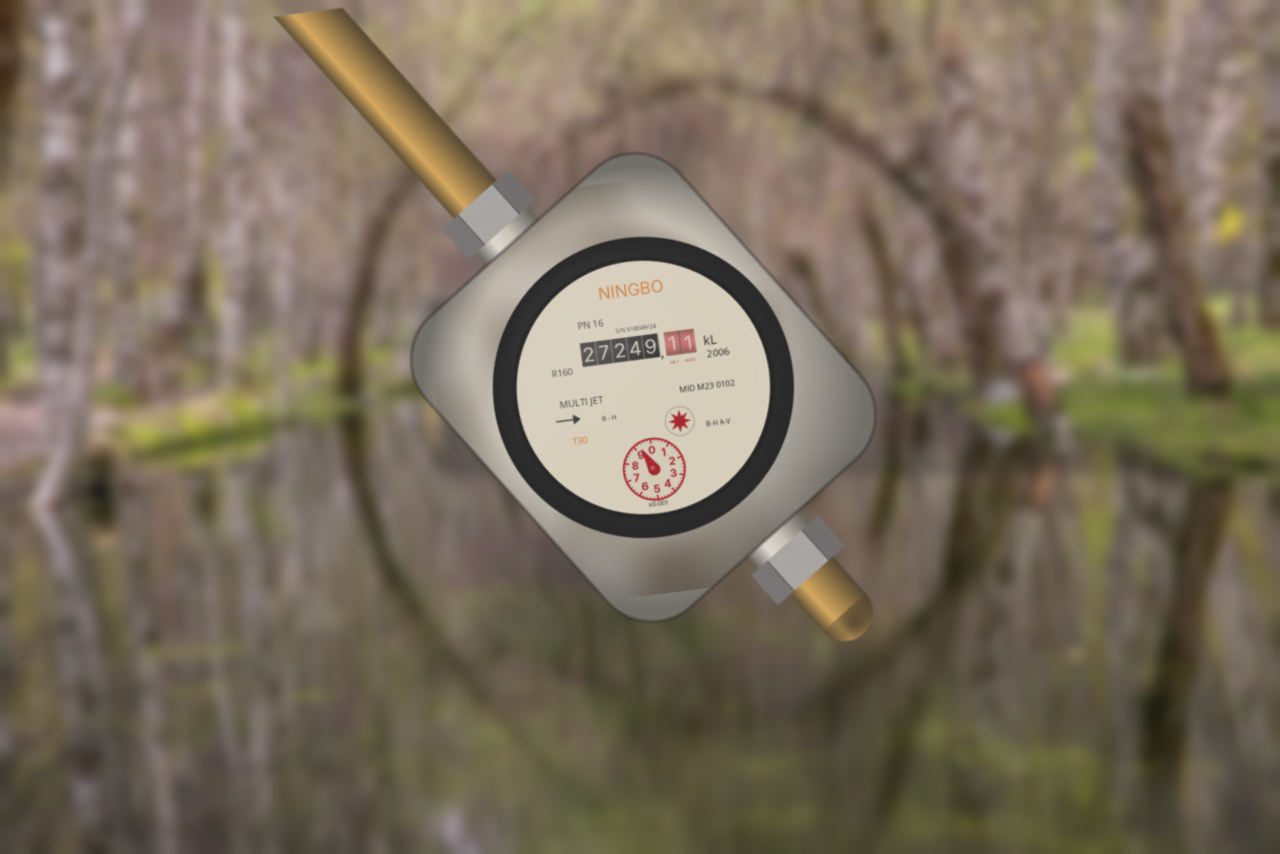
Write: 27249.109 kL
